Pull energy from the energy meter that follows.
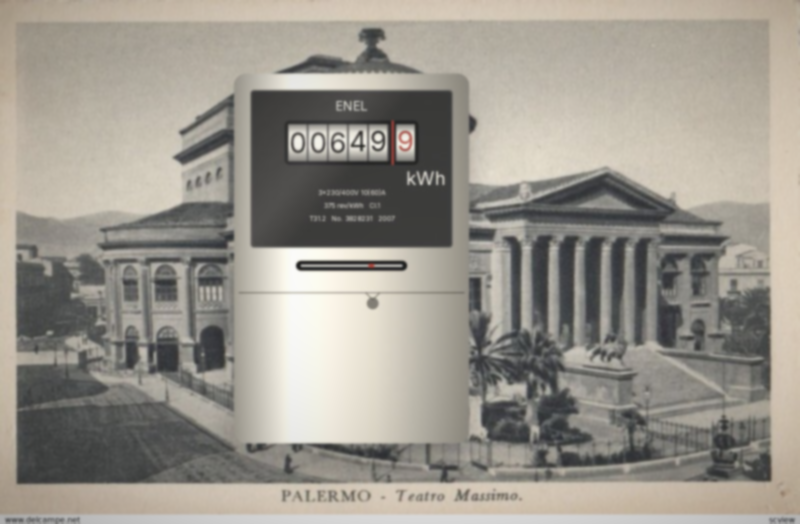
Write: 649.9 kWh
